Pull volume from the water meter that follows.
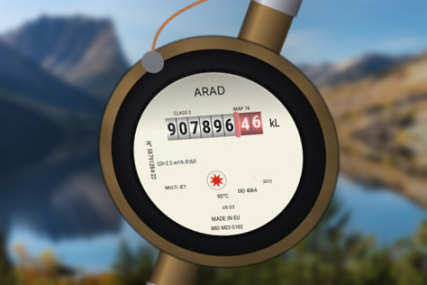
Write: 907896.46 kL
